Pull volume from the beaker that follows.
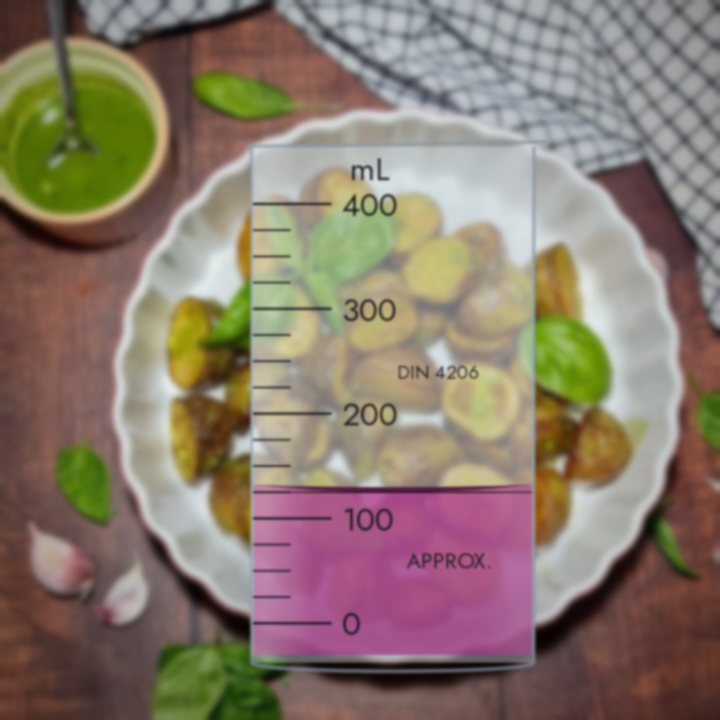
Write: 125 mL
